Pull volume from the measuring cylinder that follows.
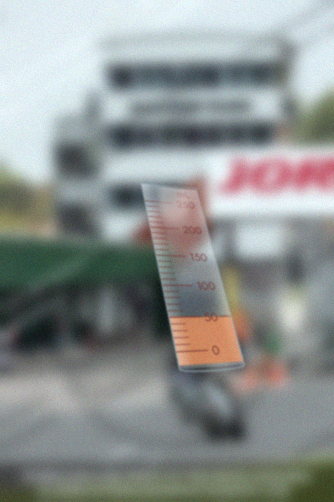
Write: 50 mL
